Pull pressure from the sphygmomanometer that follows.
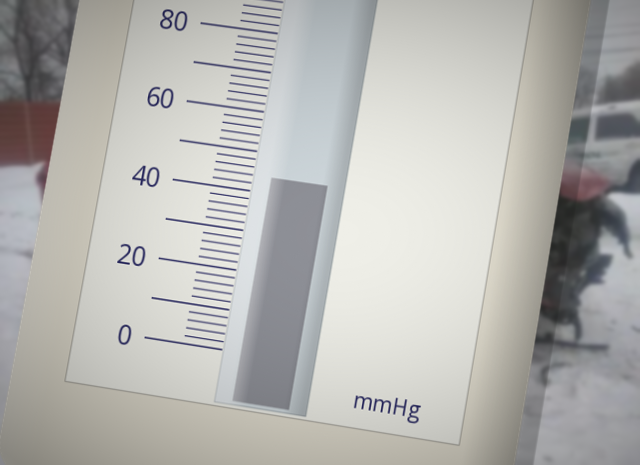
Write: 44 mmHg
